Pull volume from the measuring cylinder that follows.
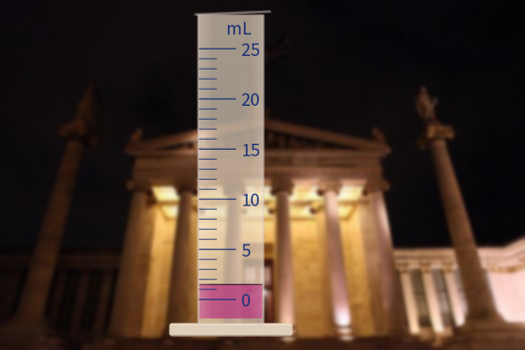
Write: 1.5 mL
